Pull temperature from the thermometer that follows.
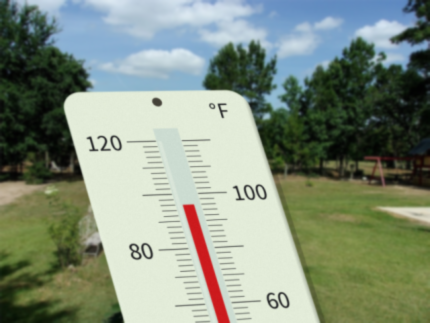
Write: 96 °F
